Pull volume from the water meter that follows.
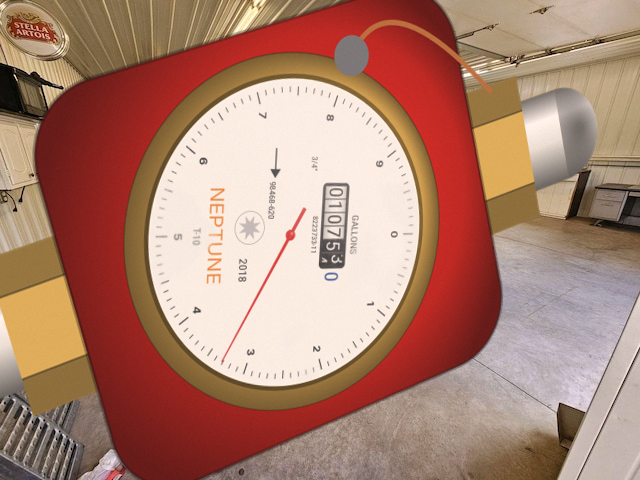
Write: 107533.3 gal
